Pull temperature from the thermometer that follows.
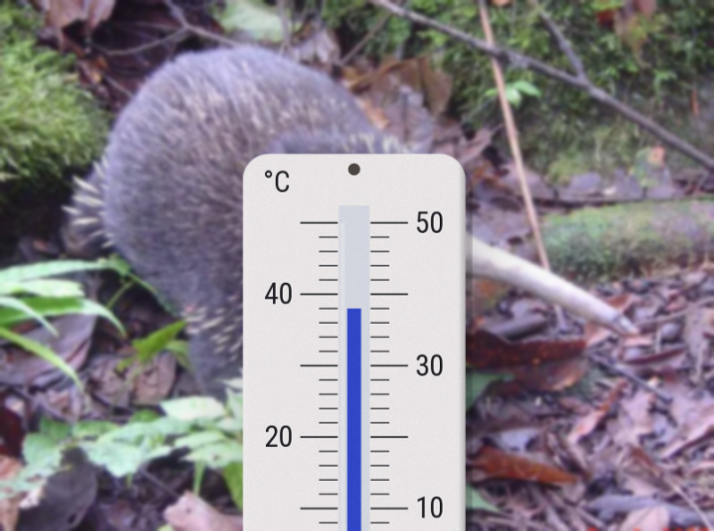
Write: 38 °C
